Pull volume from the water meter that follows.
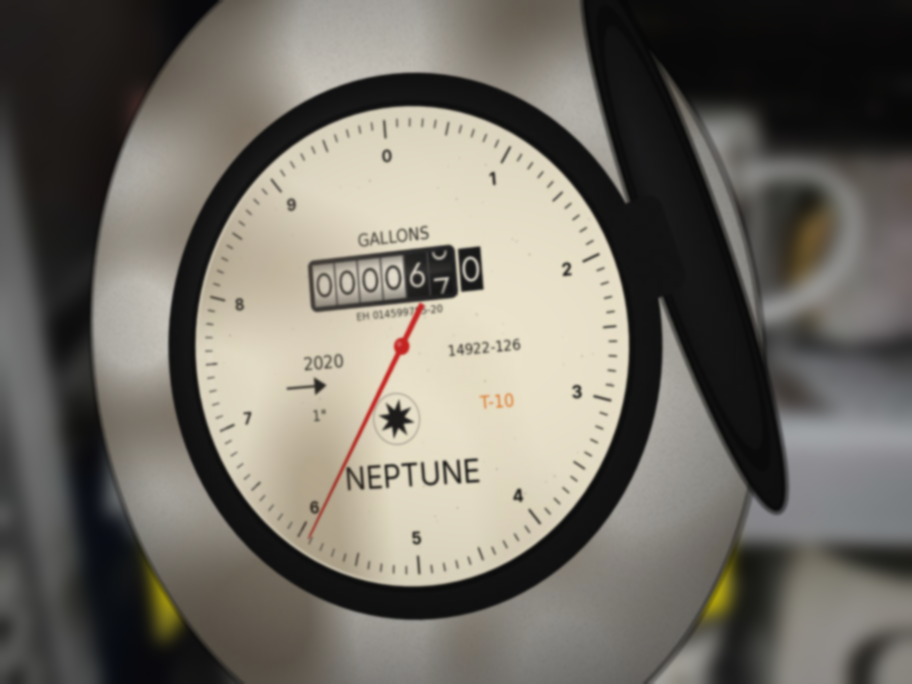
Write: 665.9 gal
